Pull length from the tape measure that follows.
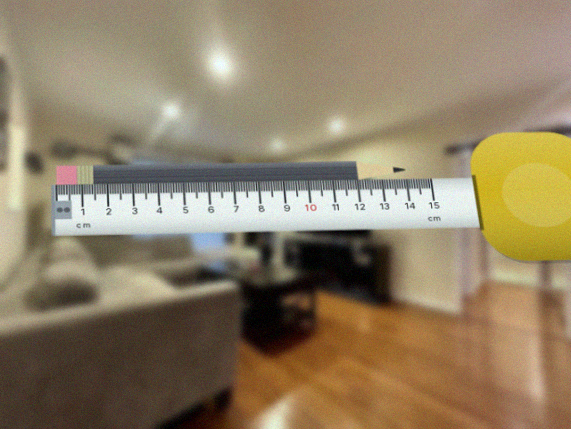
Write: 14 cm
